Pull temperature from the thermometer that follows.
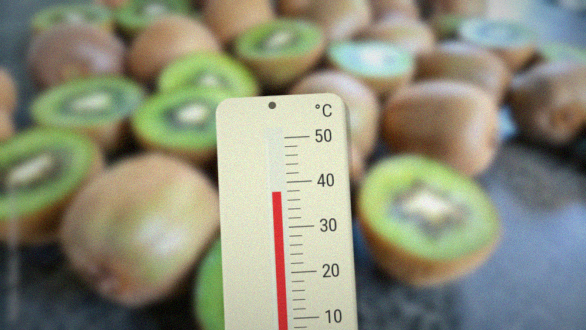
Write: 38 °C
